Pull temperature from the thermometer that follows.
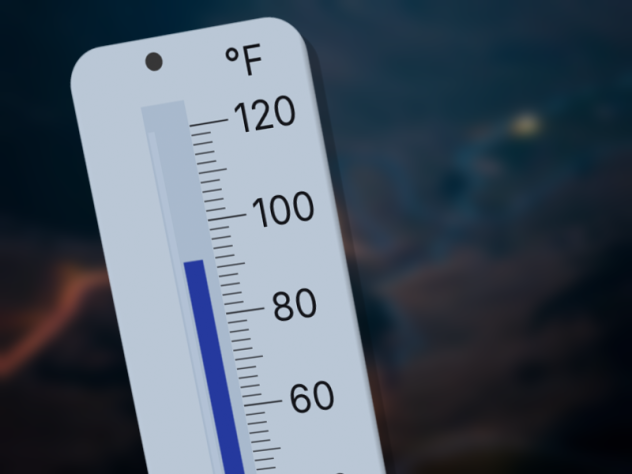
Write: 92 °F
